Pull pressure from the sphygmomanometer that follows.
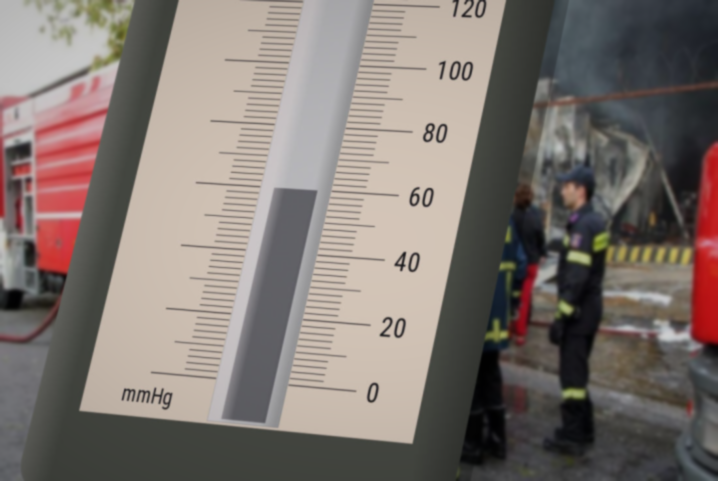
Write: 60 mmHg
